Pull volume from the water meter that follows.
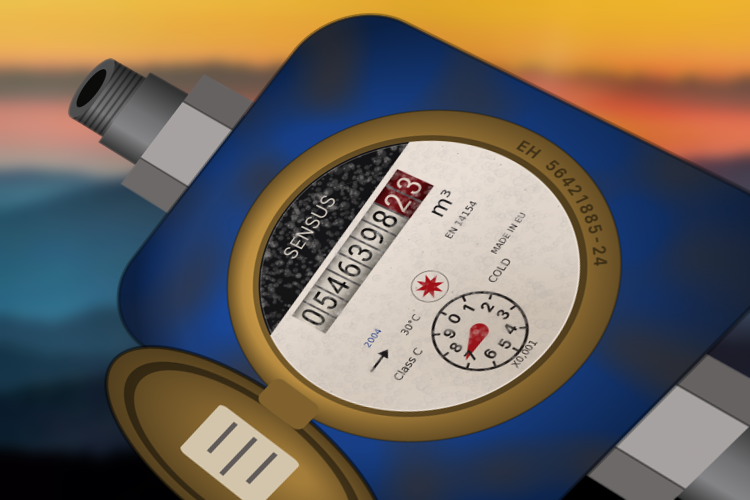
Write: 546398.237 m³
